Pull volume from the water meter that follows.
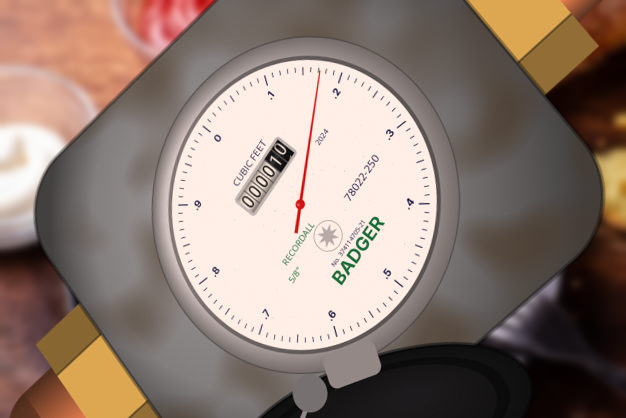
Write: 10.17 ft³
